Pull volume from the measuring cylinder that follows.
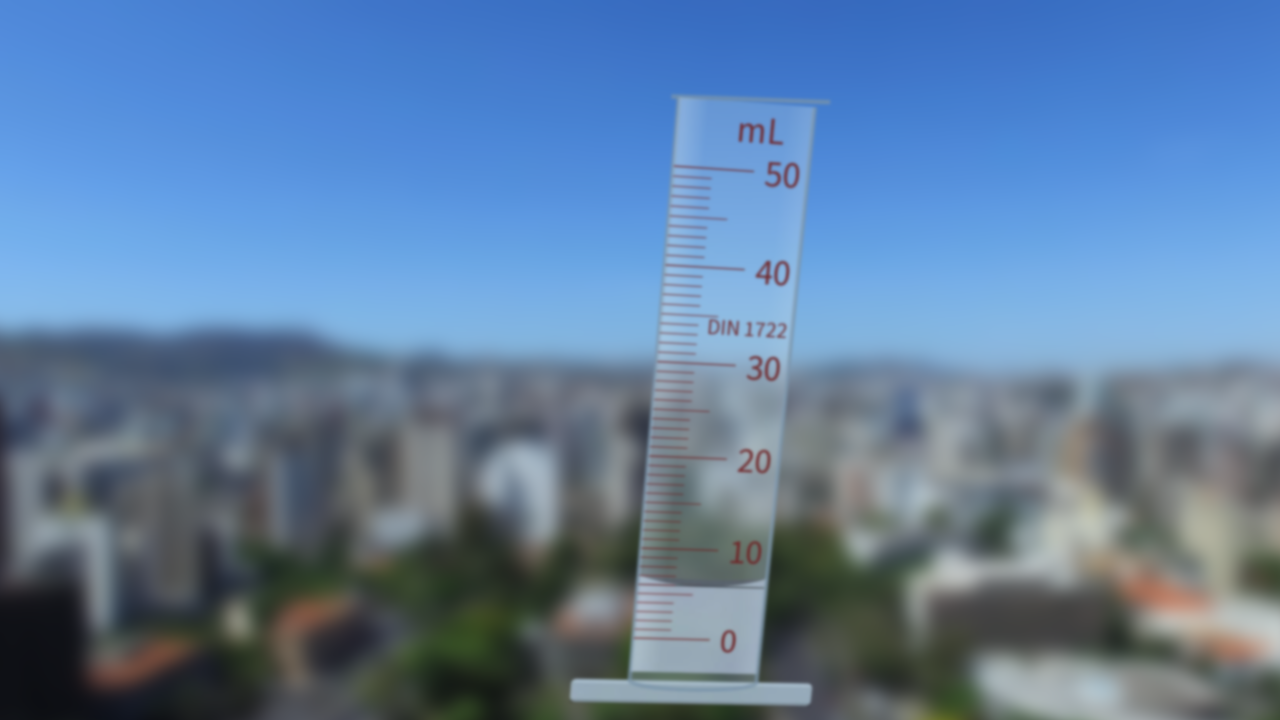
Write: 6 mL
